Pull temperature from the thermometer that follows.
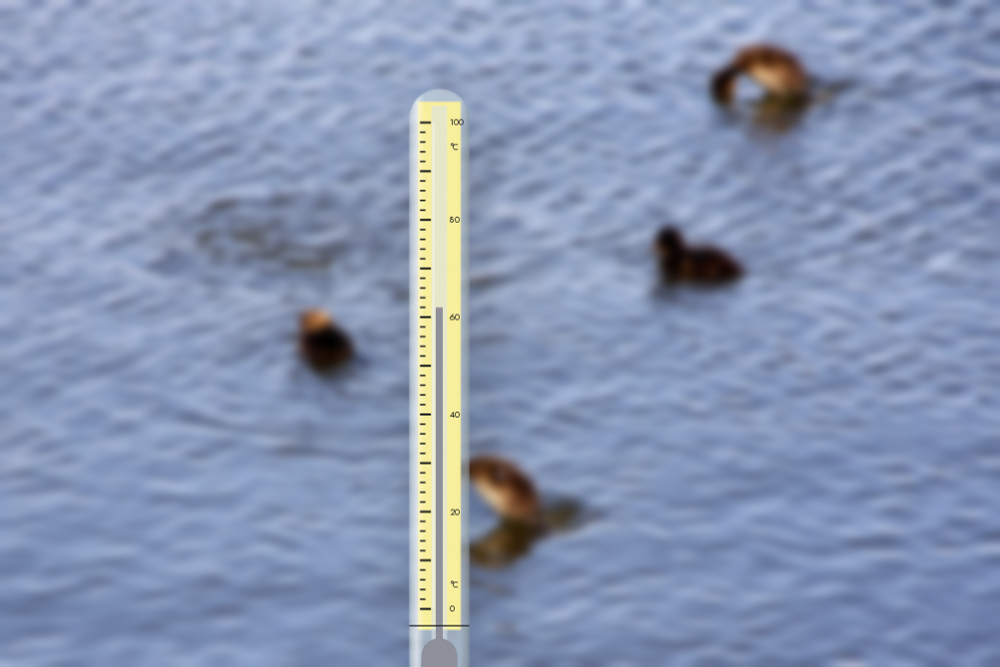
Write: 62 °C
